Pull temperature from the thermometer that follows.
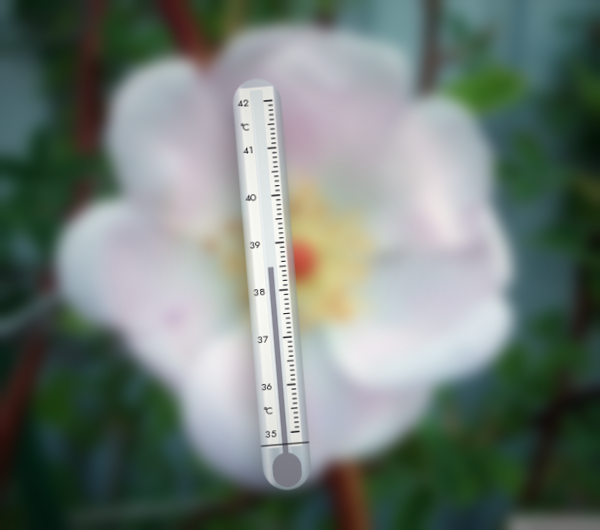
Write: 38.5 °C
